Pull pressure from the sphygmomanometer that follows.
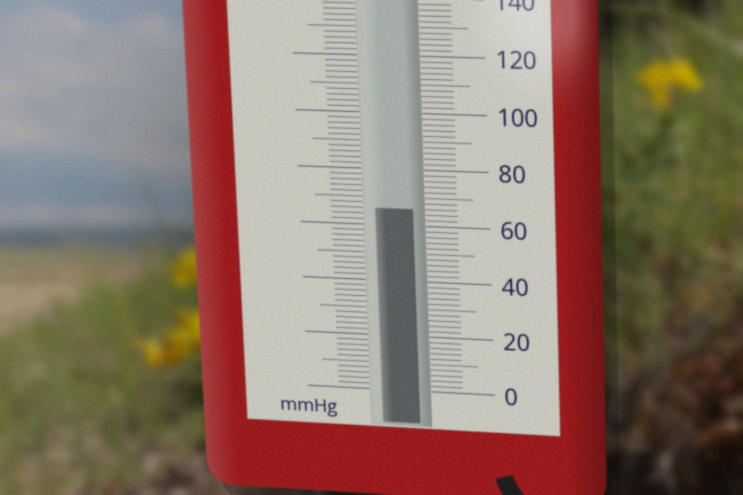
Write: 66 mmHg
